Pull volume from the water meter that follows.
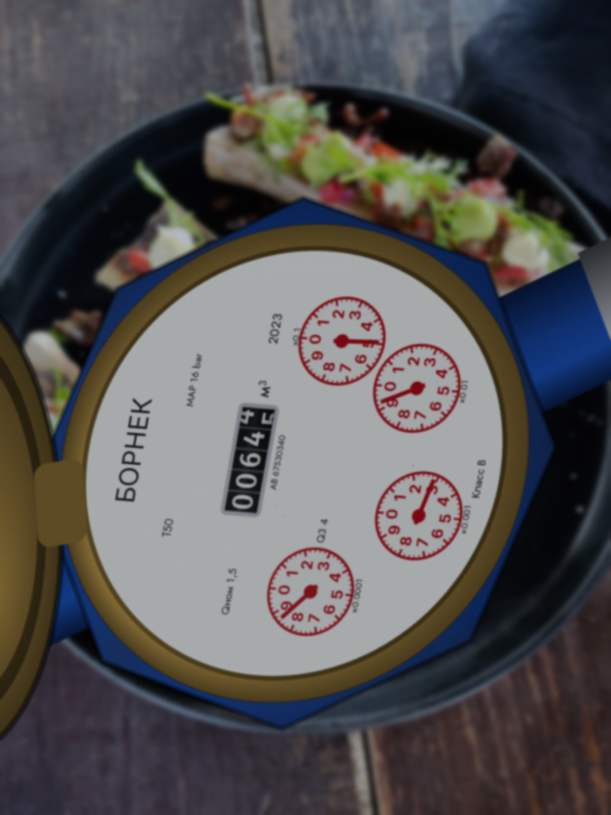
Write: 644.4928 m³
